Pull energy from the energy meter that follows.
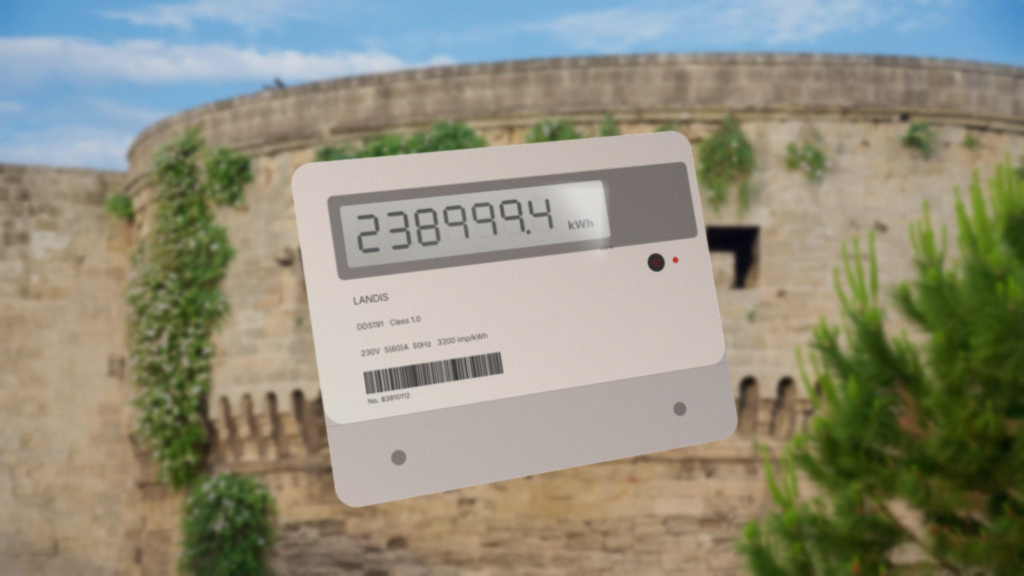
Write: 238999.4 kWh
